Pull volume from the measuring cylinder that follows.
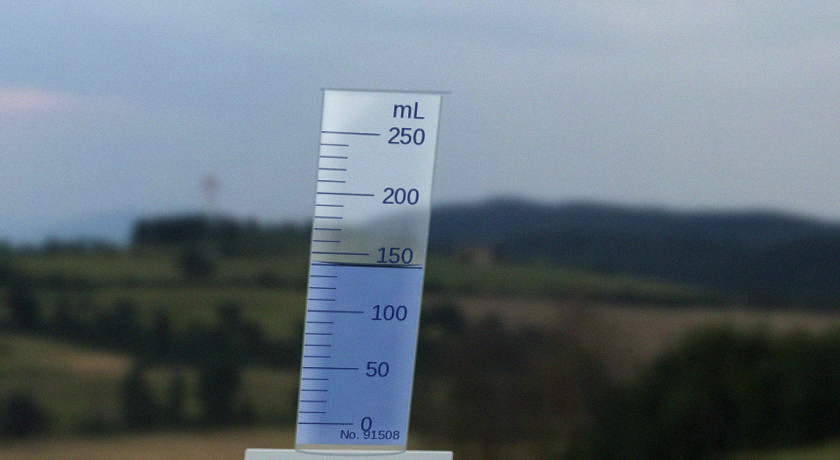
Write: 140 mL
